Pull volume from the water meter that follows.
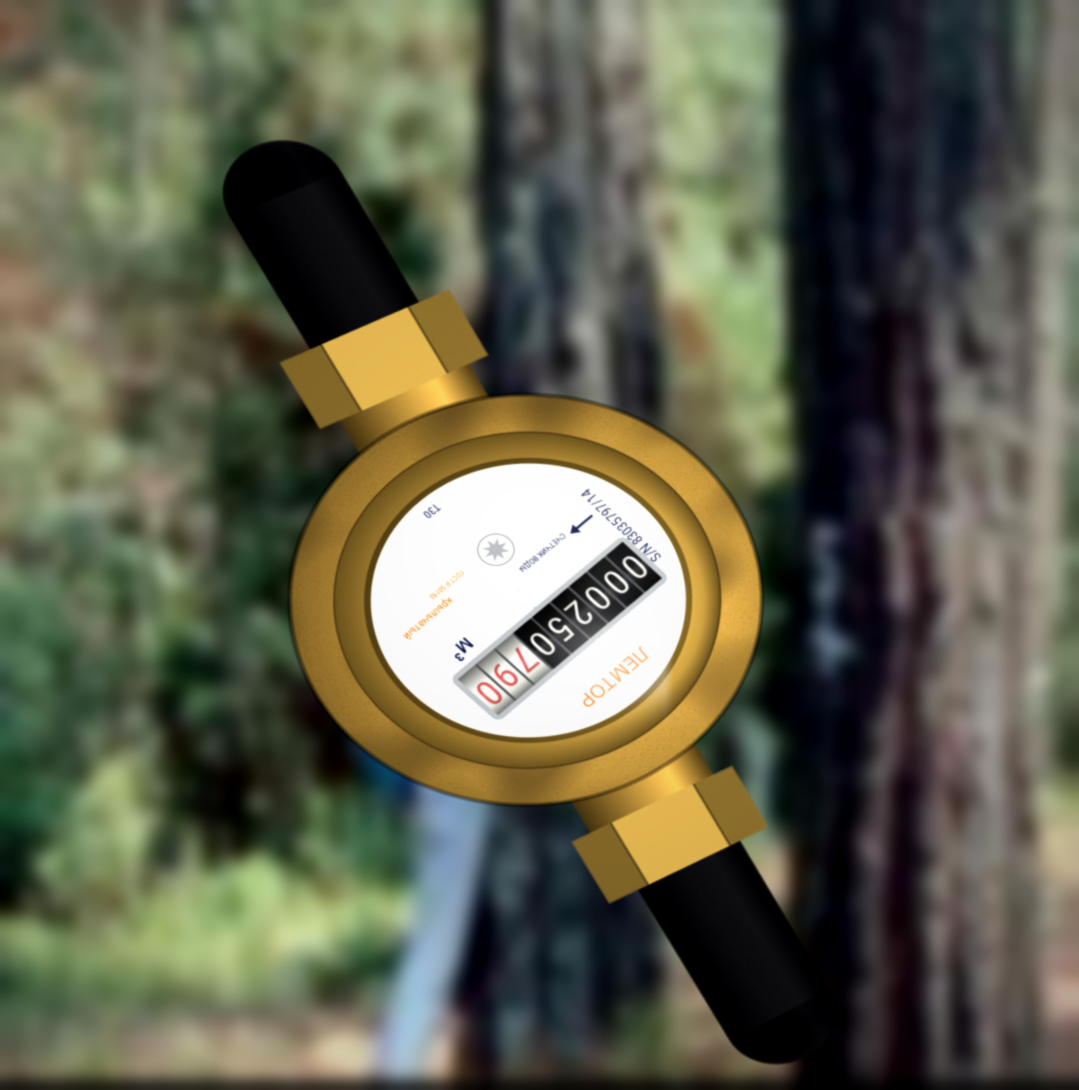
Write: 250.790 m³
